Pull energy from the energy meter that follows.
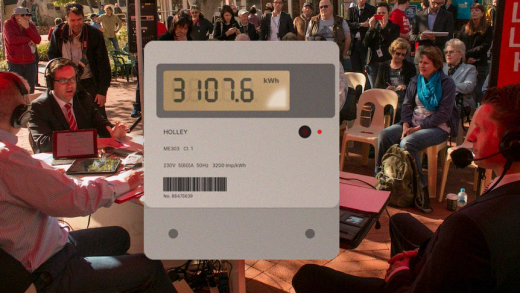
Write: 3107.6 kWh
